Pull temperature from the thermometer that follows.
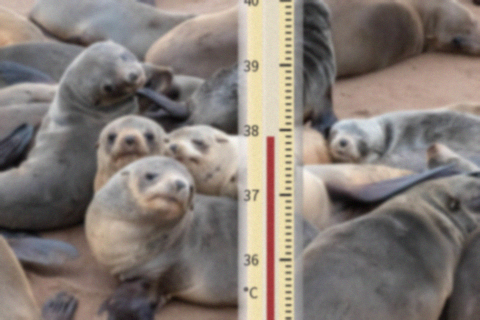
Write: 37.9 °C
